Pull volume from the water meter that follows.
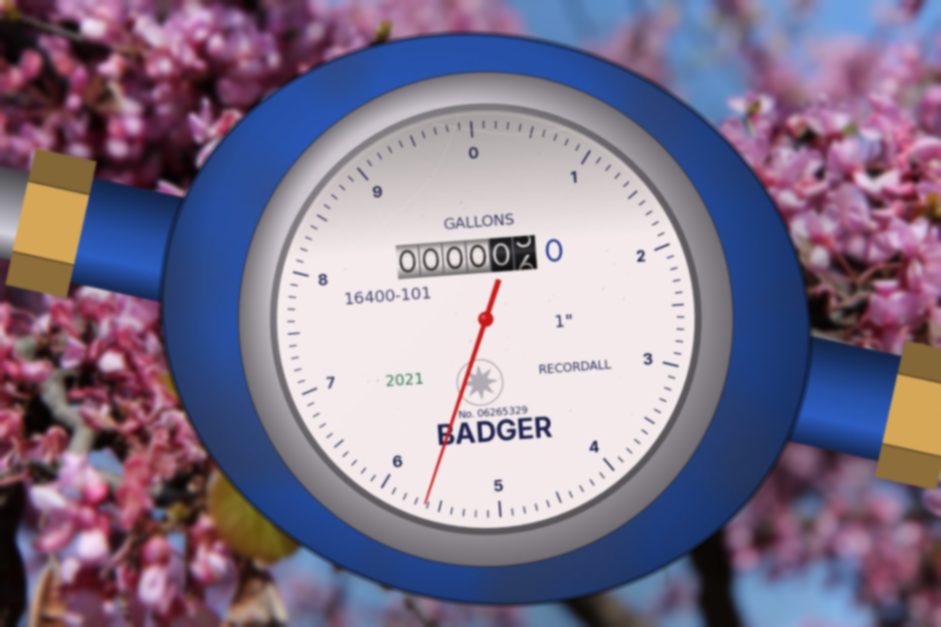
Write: 55.6 gal
